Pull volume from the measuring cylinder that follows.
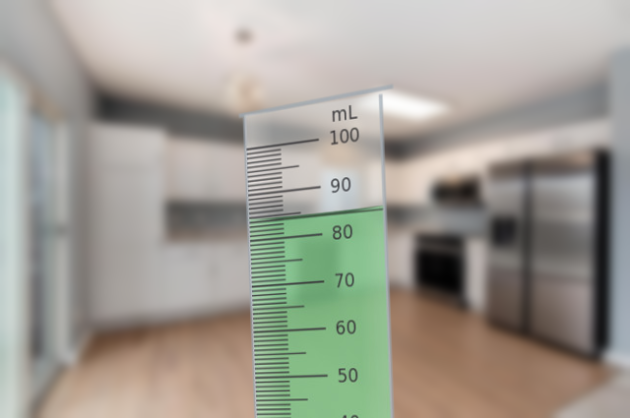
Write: 84 mL
